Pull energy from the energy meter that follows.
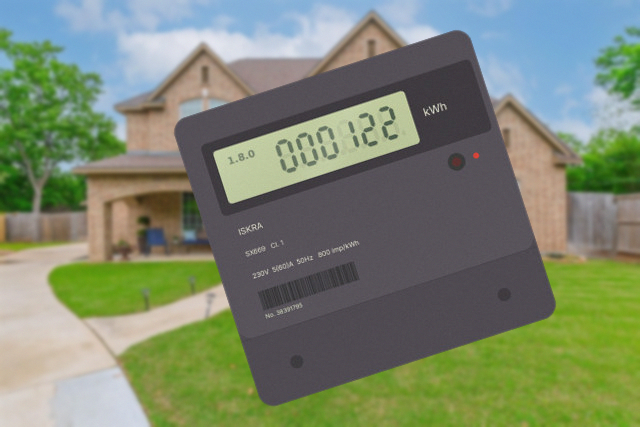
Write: 122 kWh
